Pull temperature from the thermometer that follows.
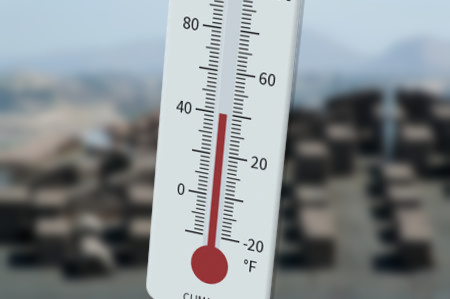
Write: 40 °F
